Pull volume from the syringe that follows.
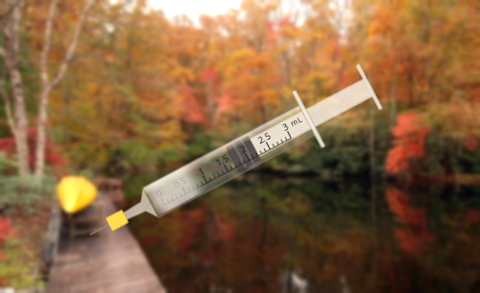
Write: 1.7 mL
